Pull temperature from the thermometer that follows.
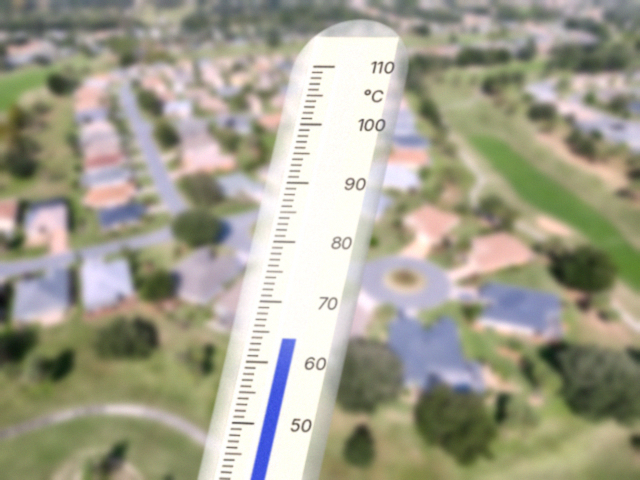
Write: 64 °C
